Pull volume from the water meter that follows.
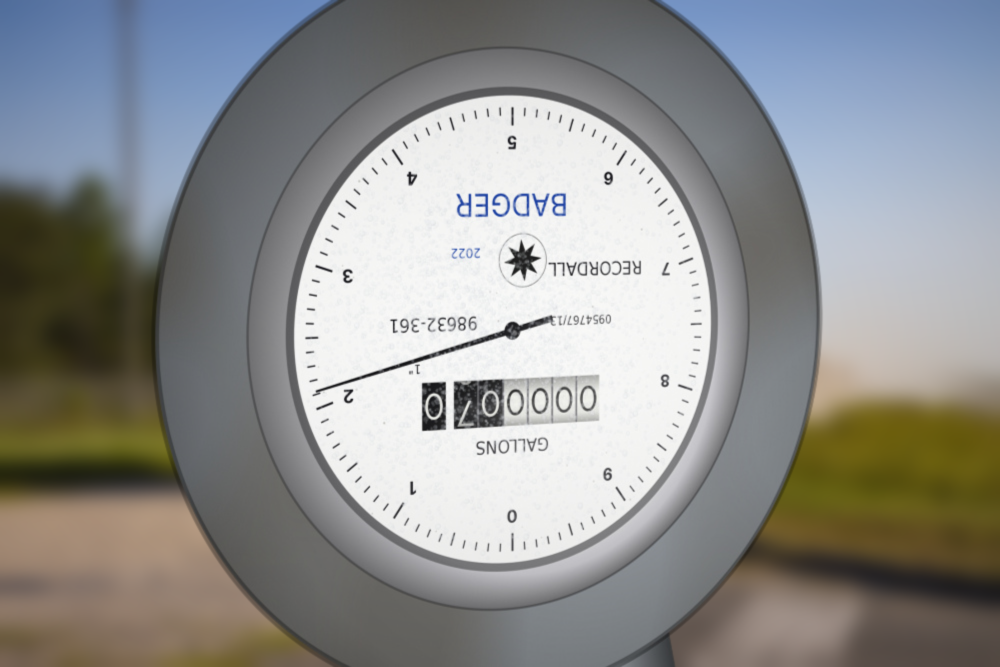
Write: 72.1 gal
